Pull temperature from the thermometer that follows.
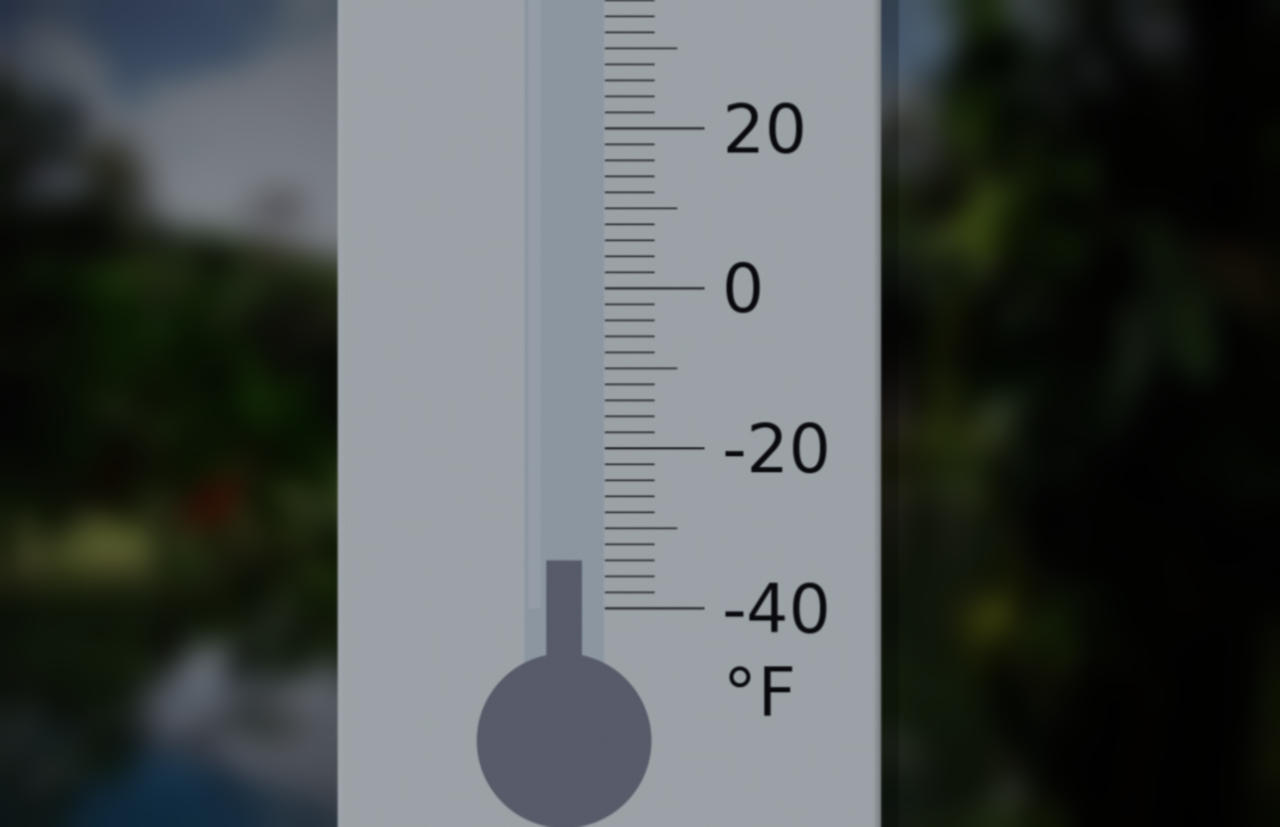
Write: -34 °F
